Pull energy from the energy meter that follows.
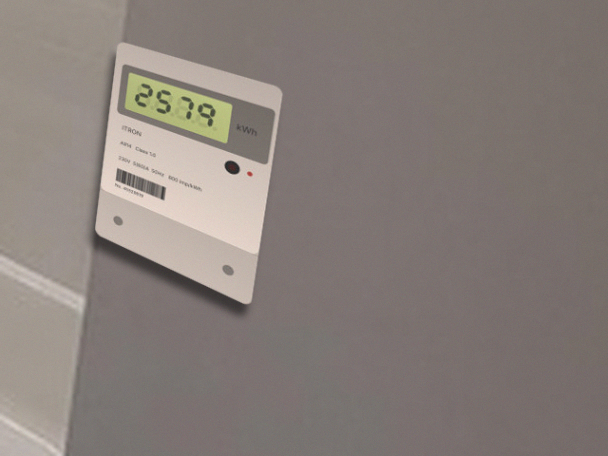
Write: 2579 kWh
